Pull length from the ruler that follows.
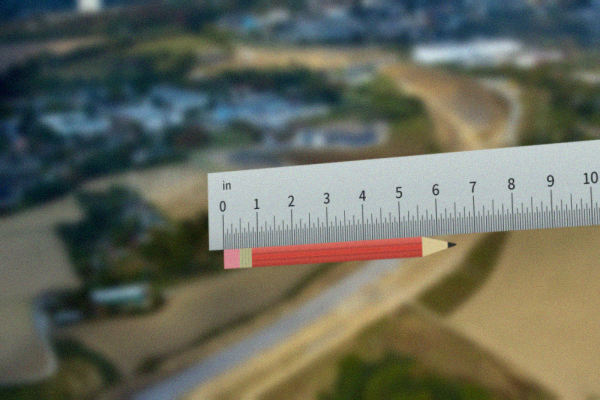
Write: 6.5 in
